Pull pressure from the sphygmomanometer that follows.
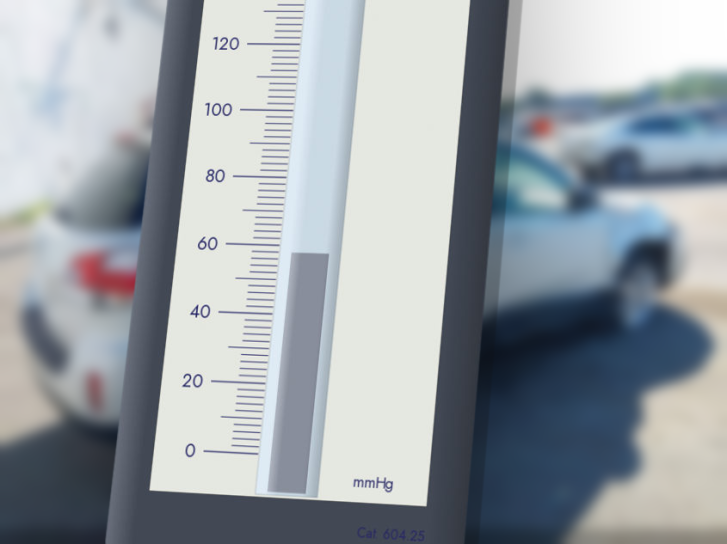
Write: 58 mmHg
